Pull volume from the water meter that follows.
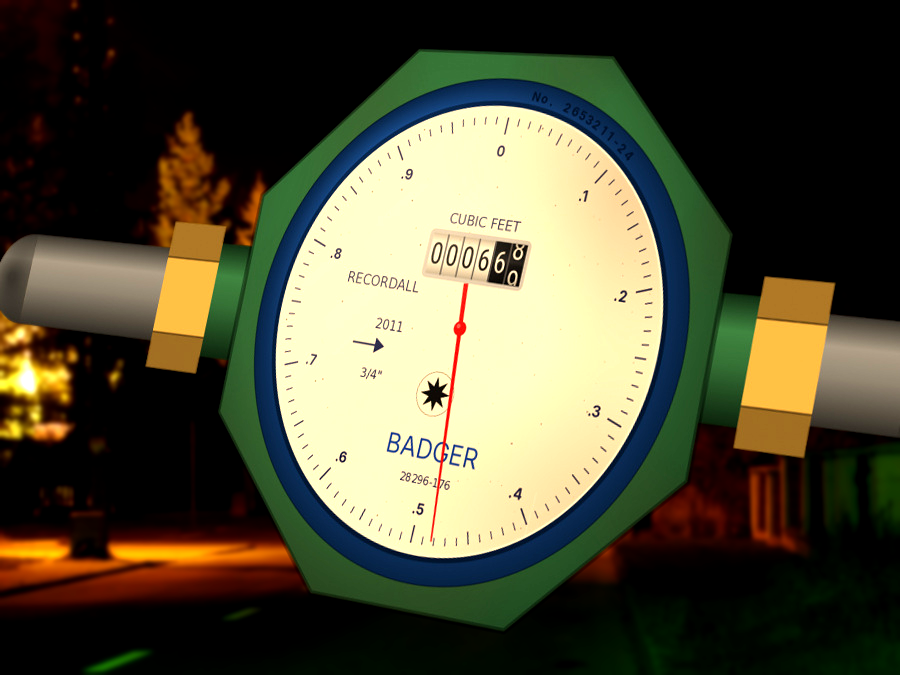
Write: 668.48 ft³
